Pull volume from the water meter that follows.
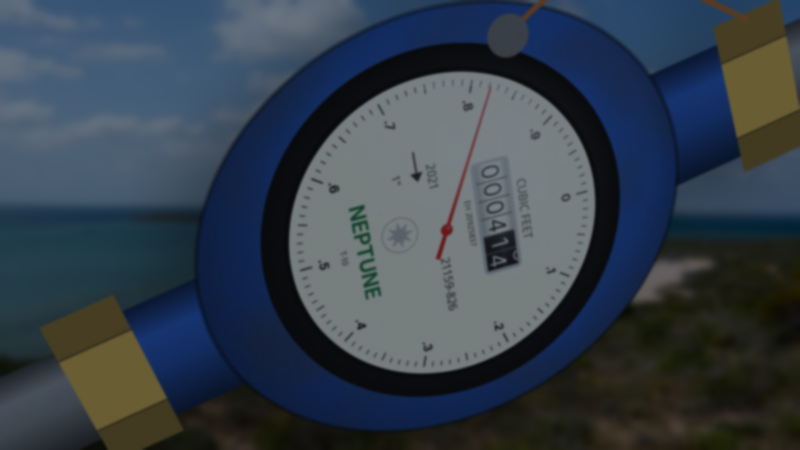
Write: 413.82 ft³
